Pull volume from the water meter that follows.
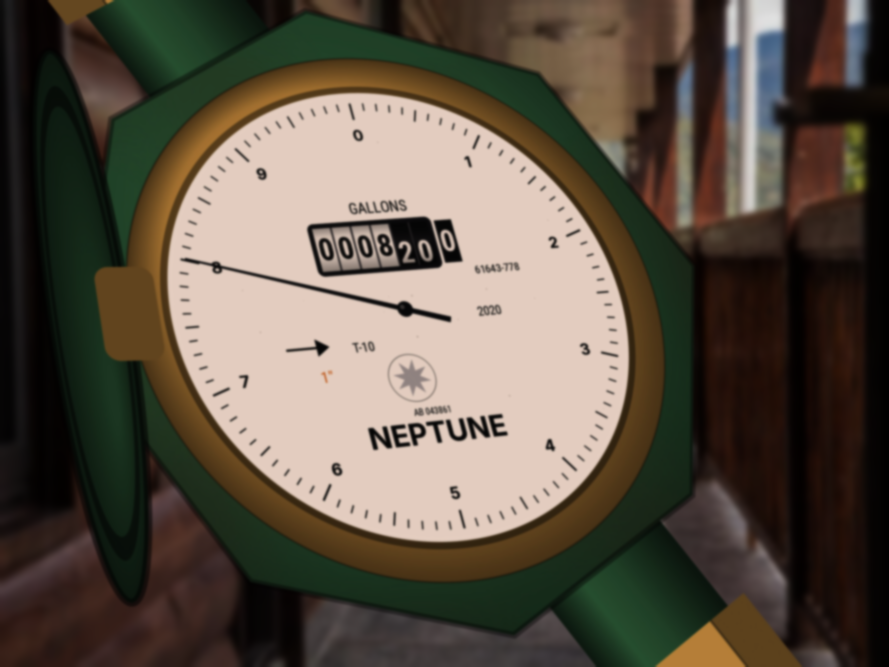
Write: 8198.0 gal
